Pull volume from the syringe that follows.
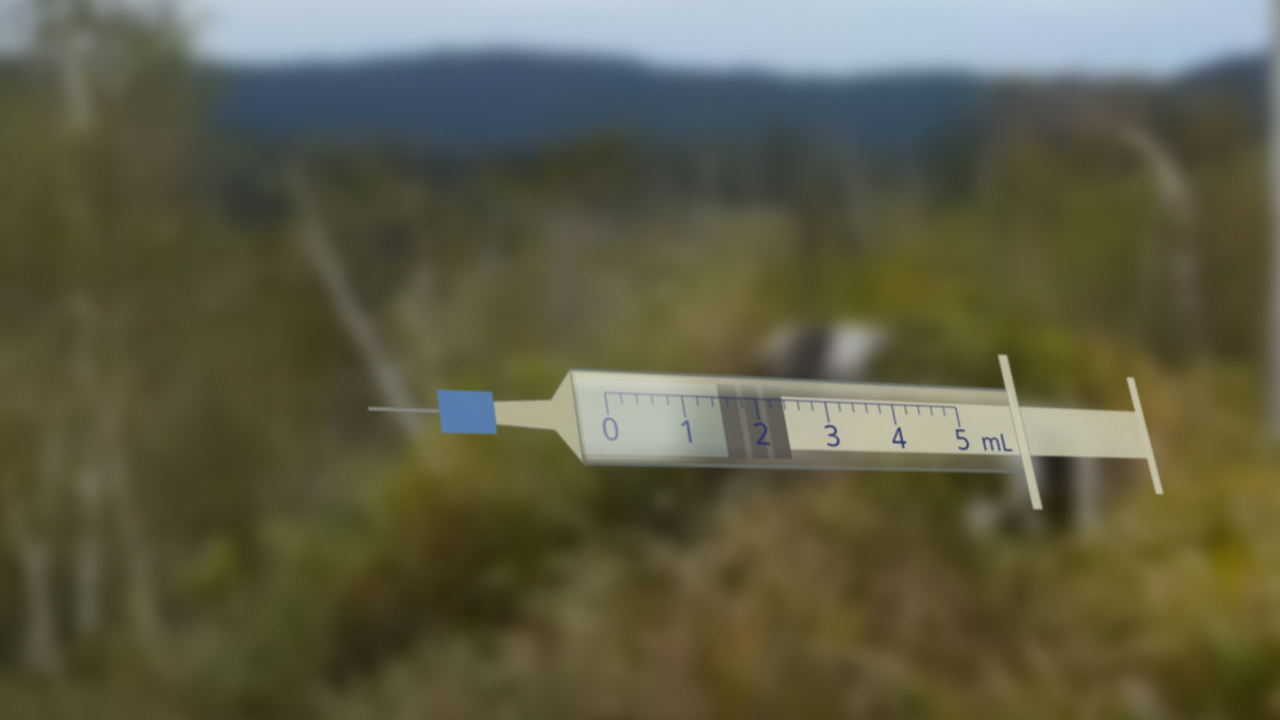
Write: 1.5 mL
